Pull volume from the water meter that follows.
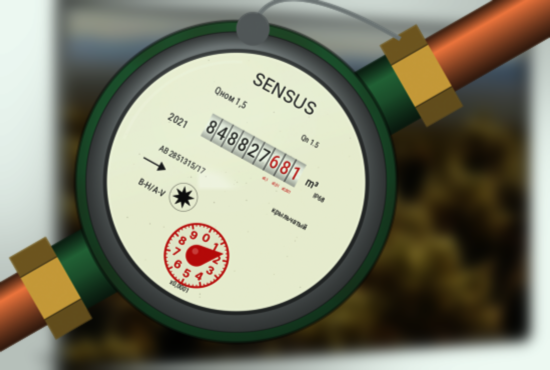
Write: 848827.6811 m³
